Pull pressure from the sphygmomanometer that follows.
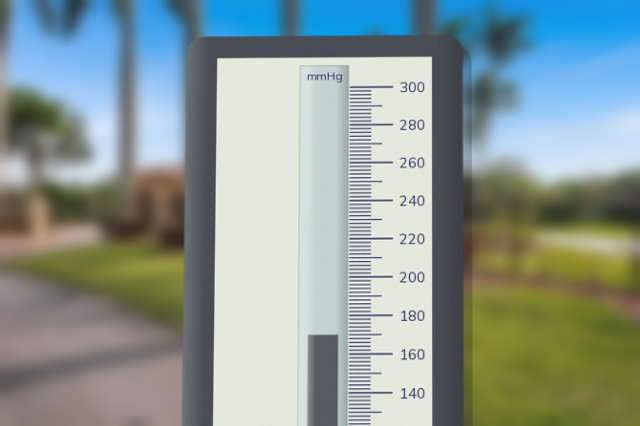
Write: 170 mmHg
